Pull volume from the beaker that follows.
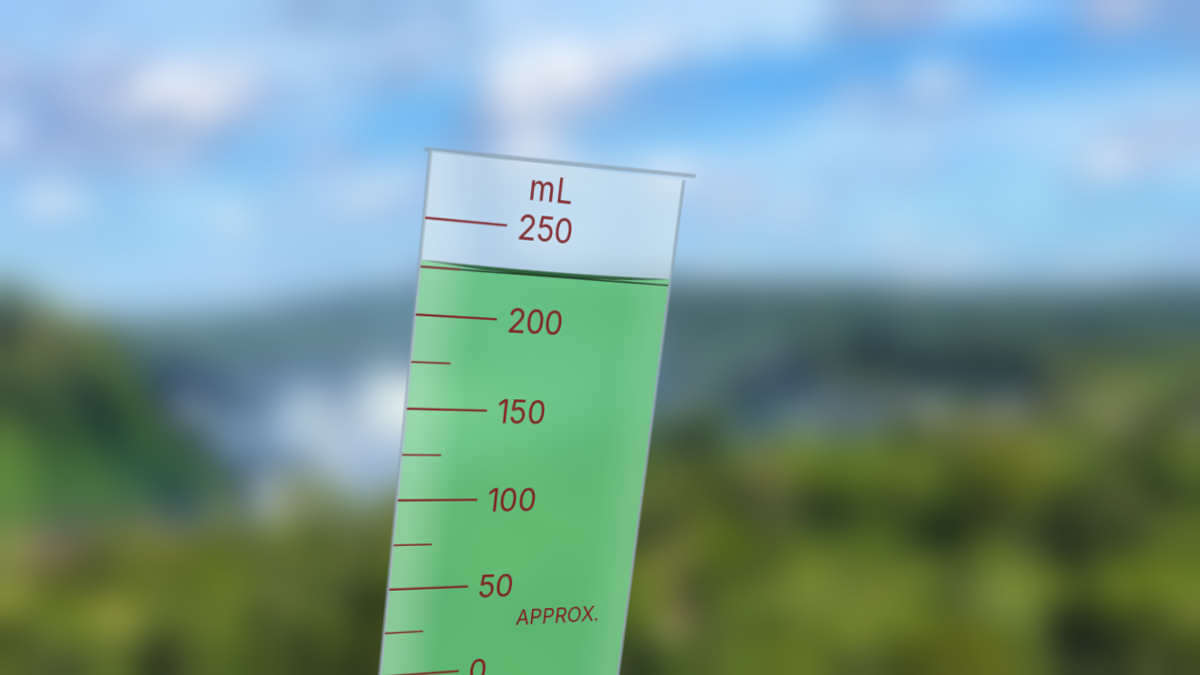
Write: 225 mL
